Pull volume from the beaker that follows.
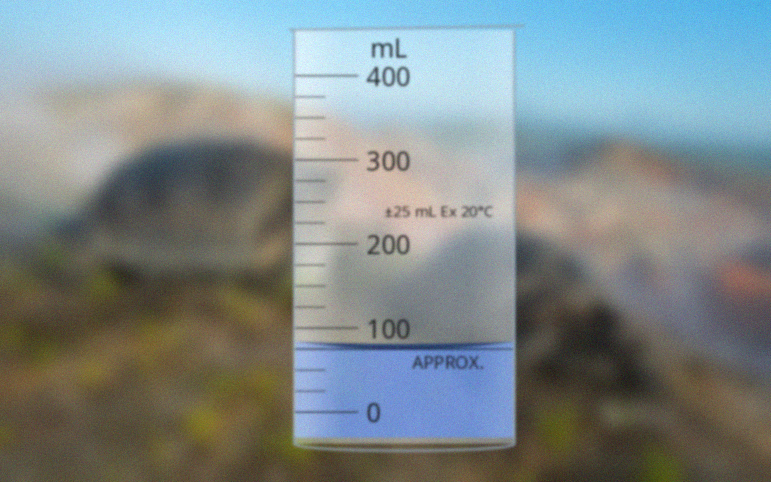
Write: 75 mL
